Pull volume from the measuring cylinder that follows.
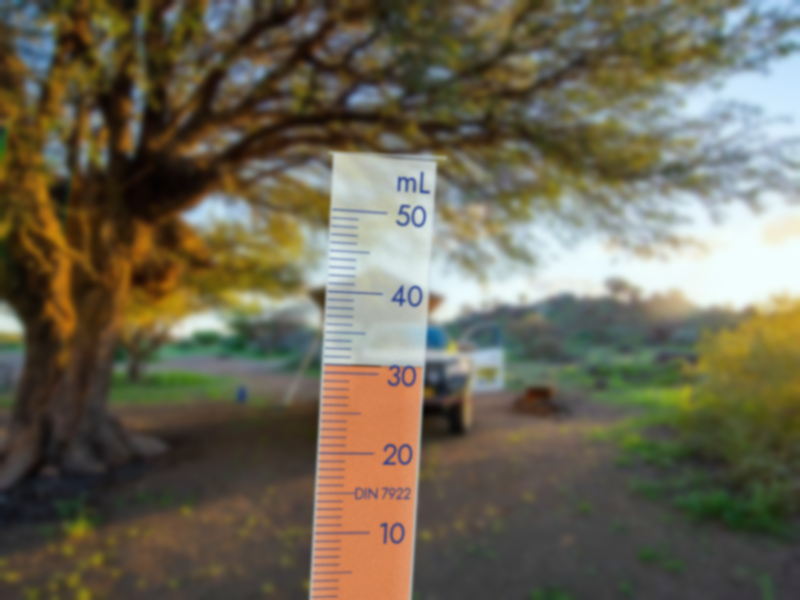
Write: 31 mL
